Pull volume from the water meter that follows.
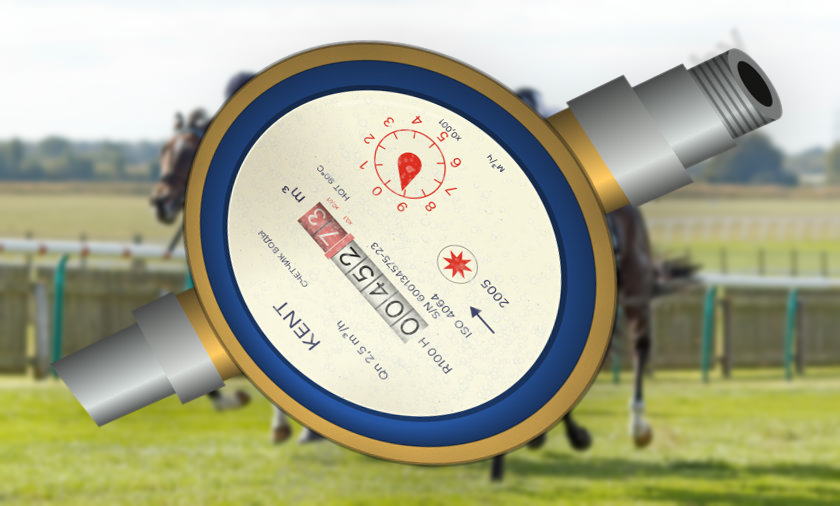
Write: 452.729 m³
